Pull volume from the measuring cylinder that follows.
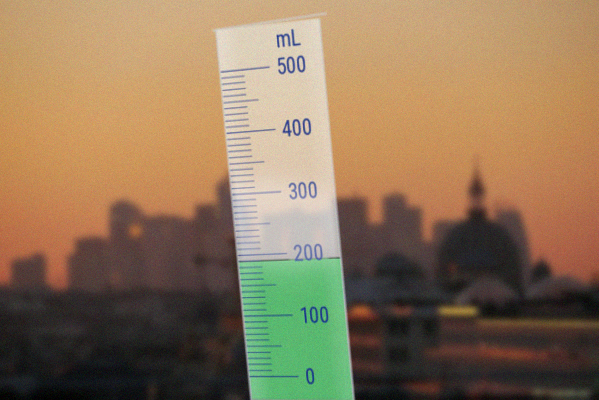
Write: 190 mL
